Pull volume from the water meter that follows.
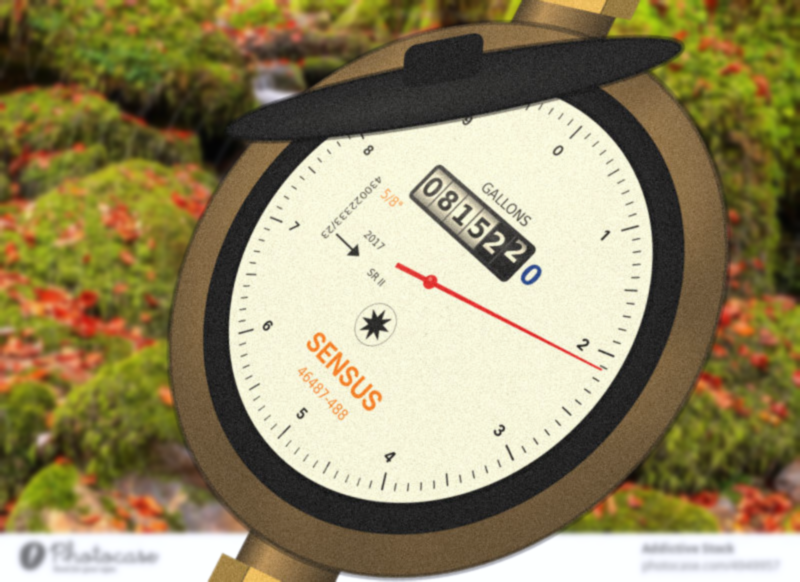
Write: 815222.1 gal
